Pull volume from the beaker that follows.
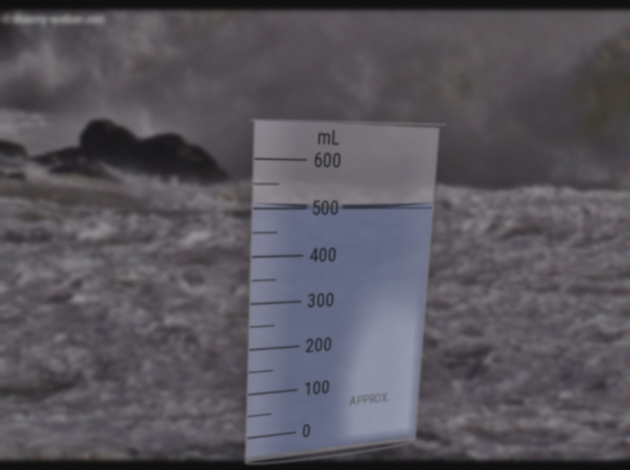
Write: 500 mL
